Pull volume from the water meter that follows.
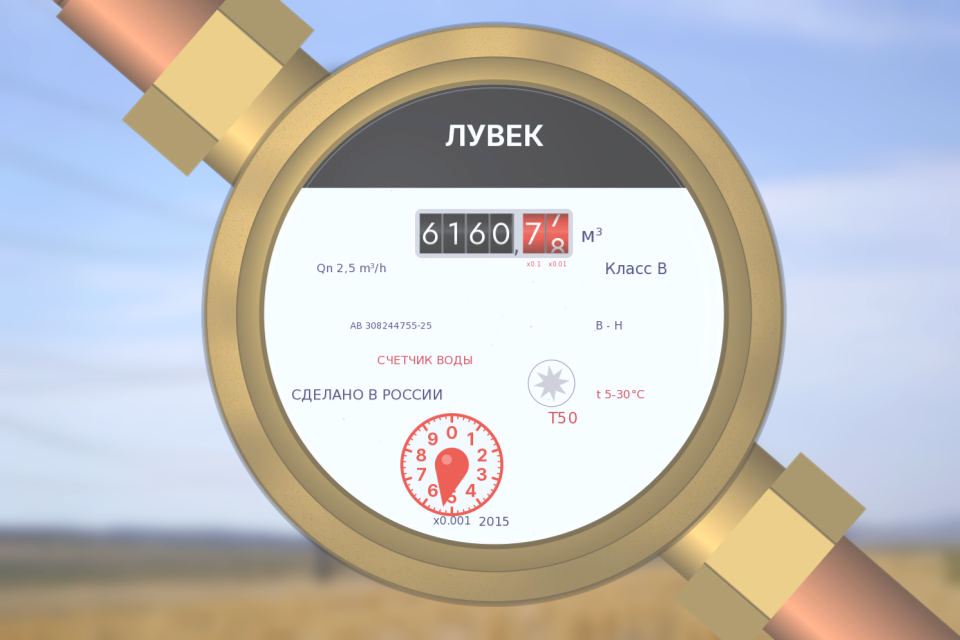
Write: 6160.775 m³
